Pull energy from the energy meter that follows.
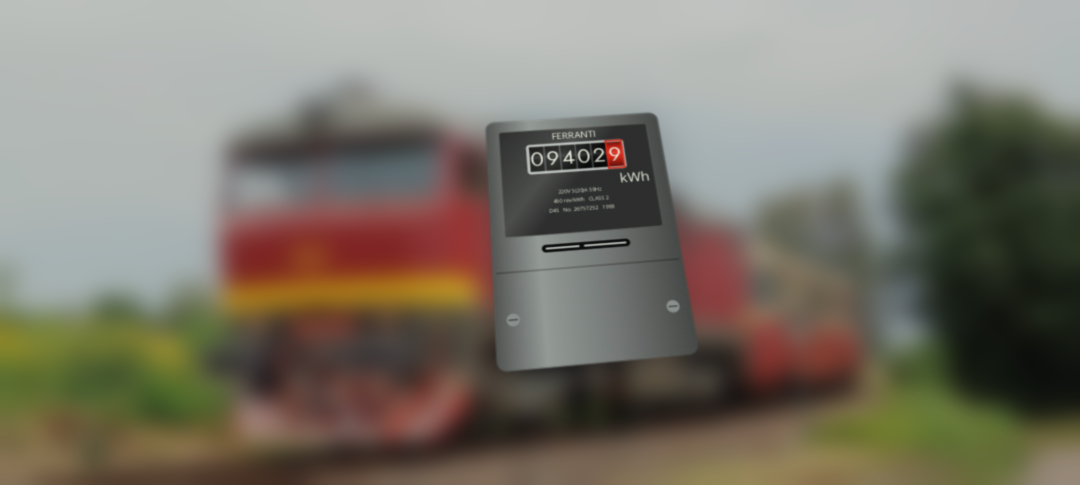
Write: 9402.9 kWh
